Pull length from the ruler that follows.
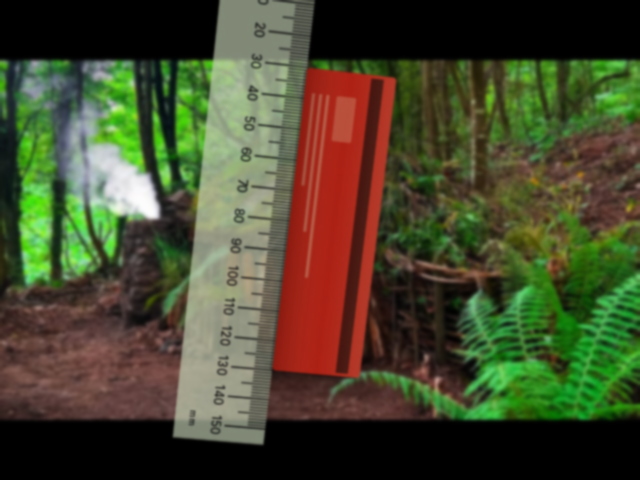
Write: 100 mm
